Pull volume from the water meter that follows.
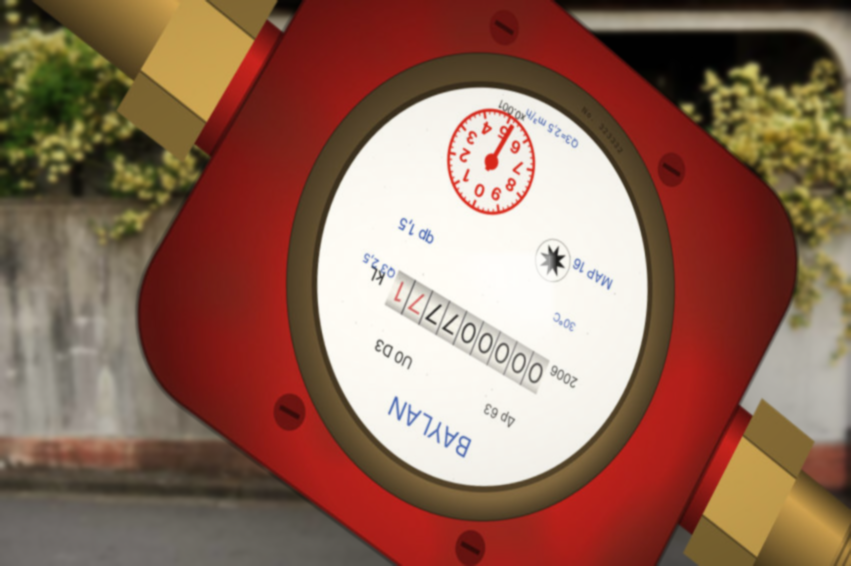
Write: 77.715 kL
